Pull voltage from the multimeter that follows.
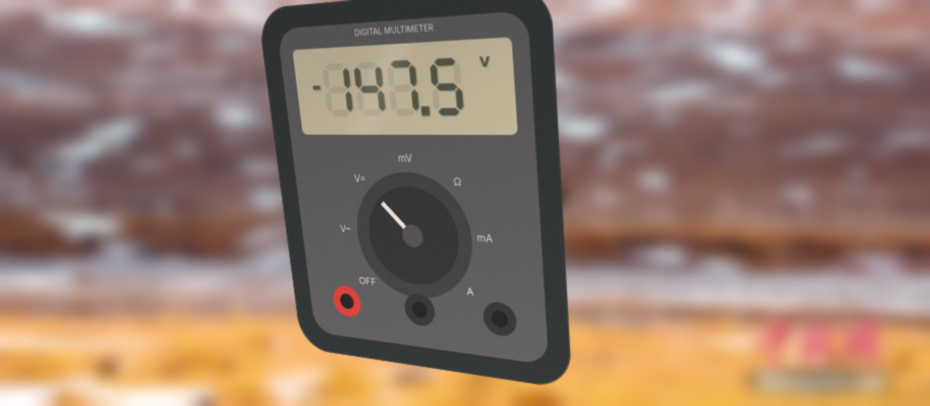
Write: -147.5 V
